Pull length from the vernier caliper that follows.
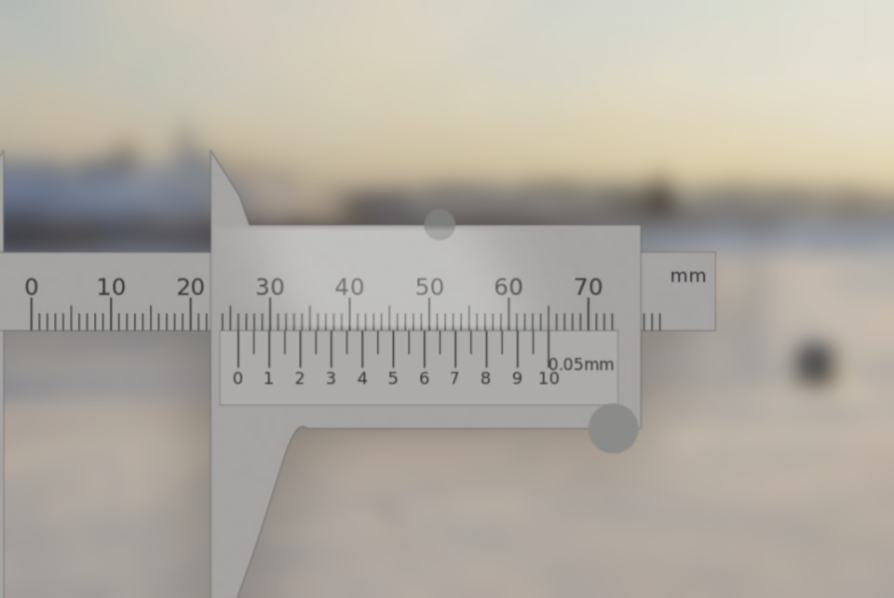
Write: 26.0 mm
